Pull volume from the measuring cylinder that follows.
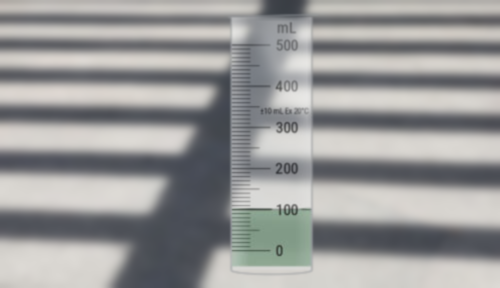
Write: 100 mL
